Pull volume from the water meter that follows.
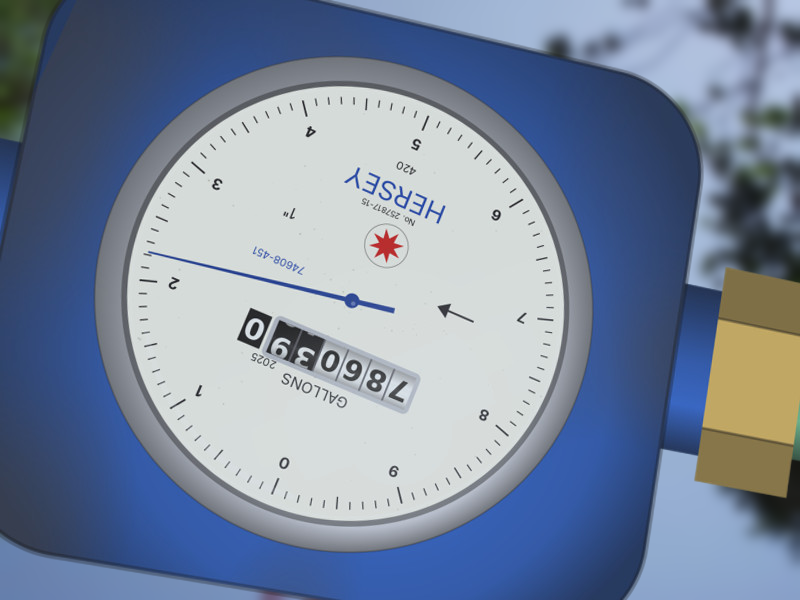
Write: 7860392.2 gal
